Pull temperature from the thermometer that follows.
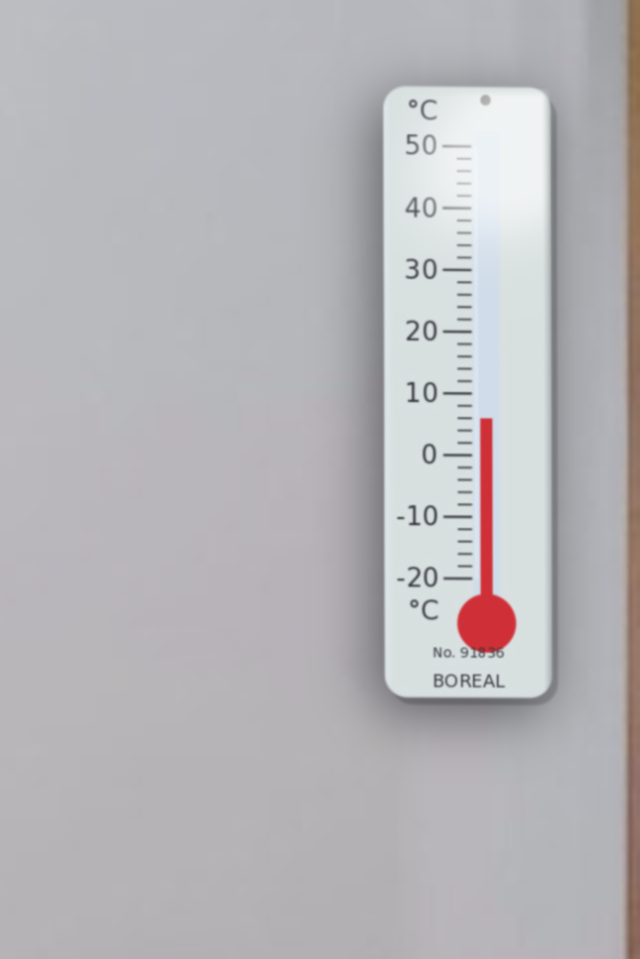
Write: 6 °C
